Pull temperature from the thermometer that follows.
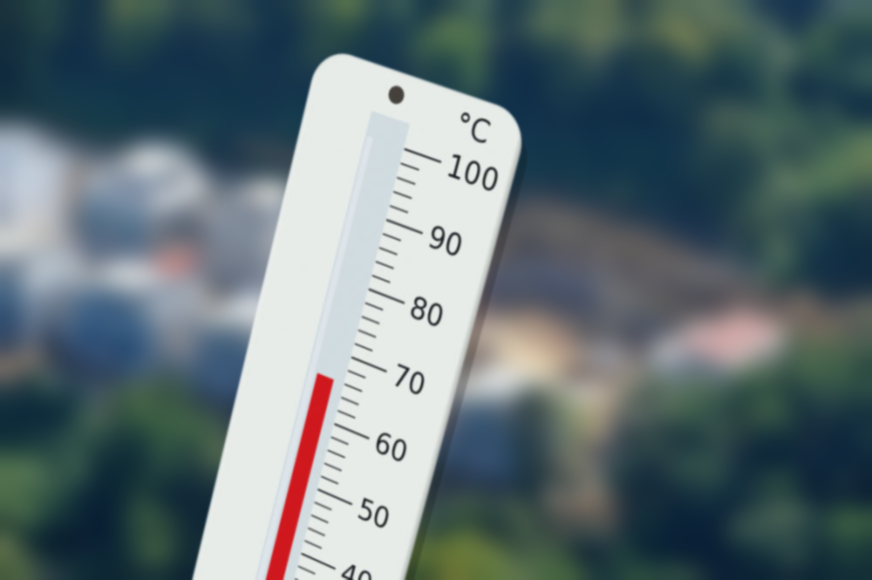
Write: 66 °C
